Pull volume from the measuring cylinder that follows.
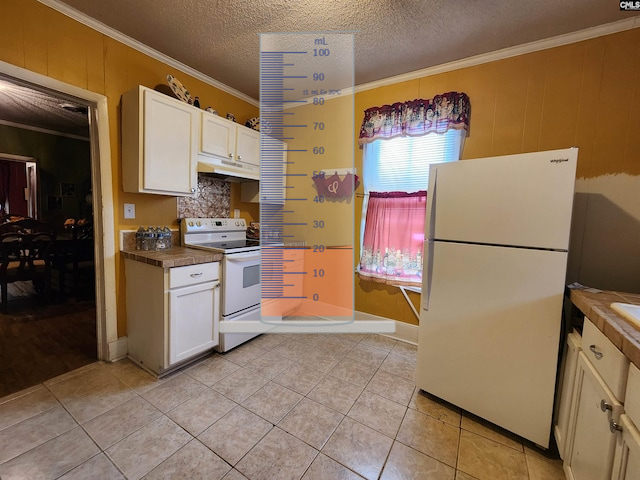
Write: 20 mL
